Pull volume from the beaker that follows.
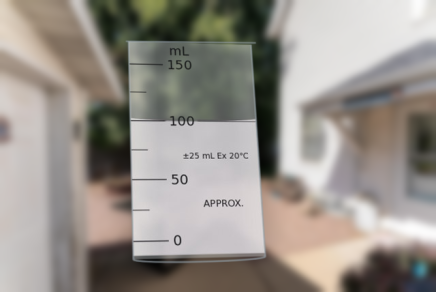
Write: 100 mL
